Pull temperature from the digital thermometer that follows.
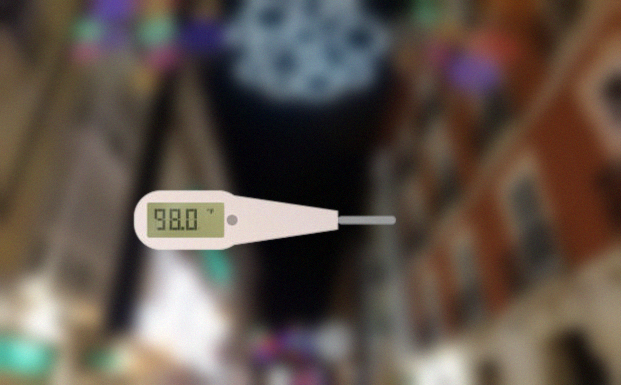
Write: 98.0 °F
